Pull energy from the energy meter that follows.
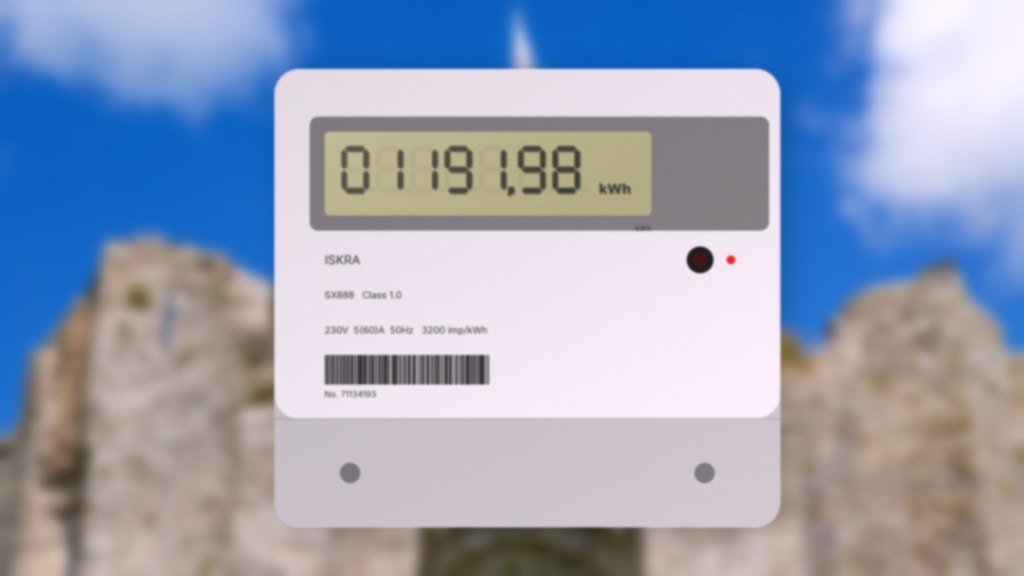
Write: 1191.98 kWh
